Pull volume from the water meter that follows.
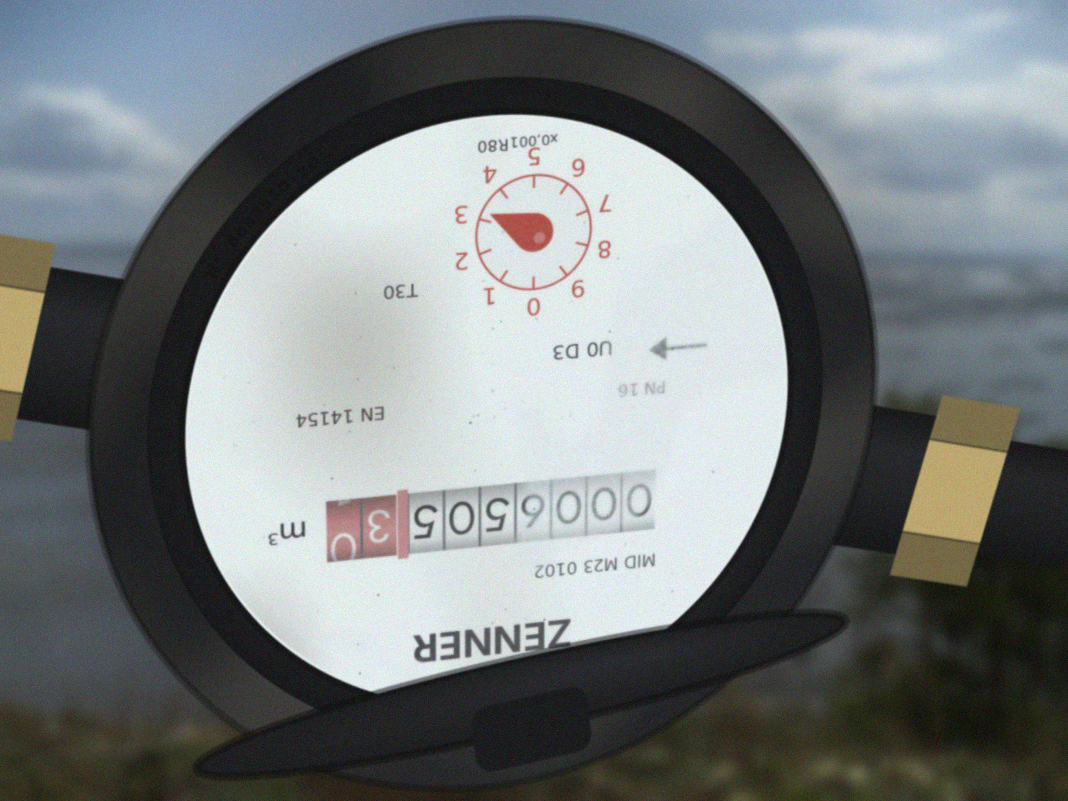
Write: 6505.303 m³
